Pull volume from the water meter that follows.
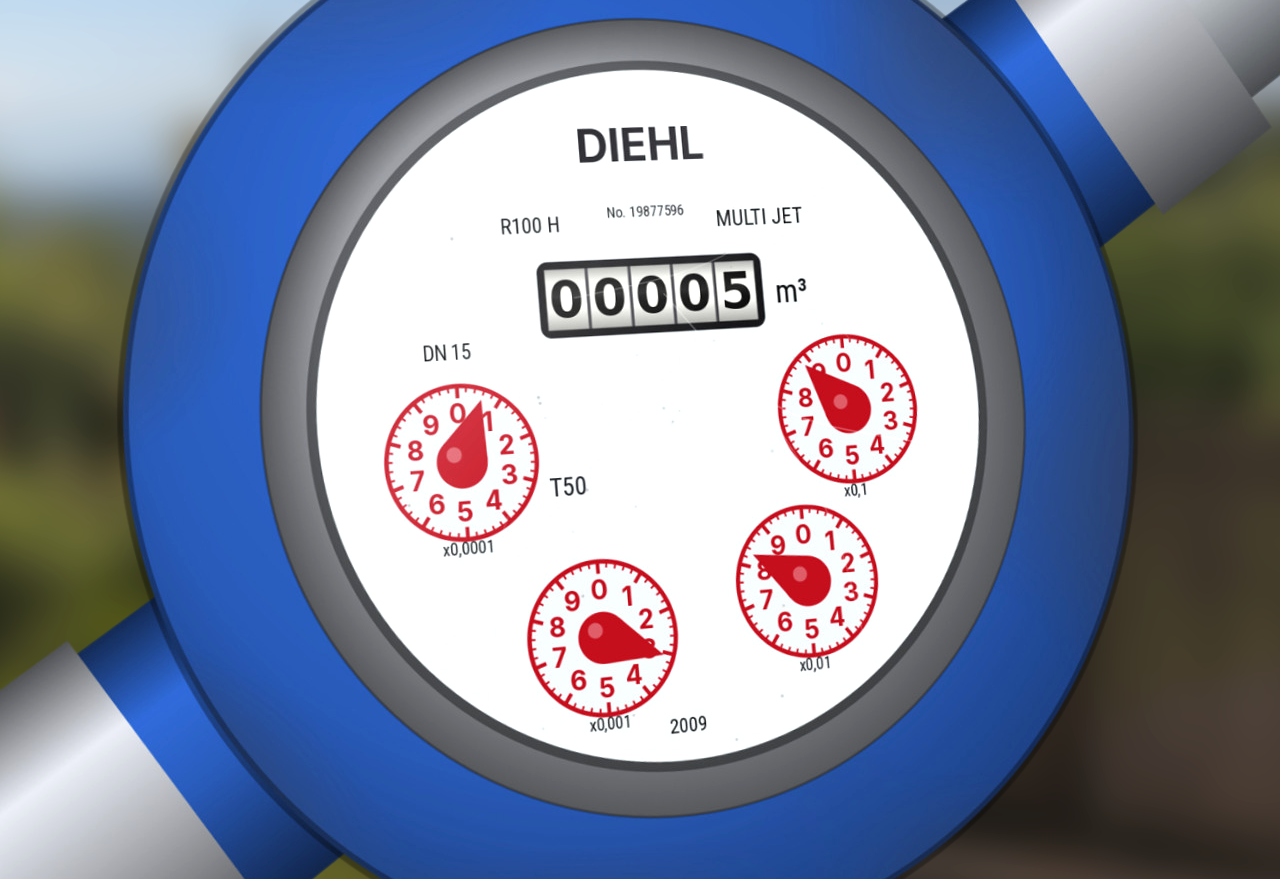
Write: 5.8830 m³
